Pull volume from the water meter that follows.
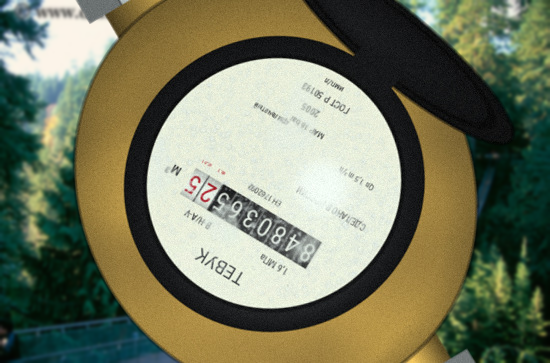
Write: 8480365.25 m³
